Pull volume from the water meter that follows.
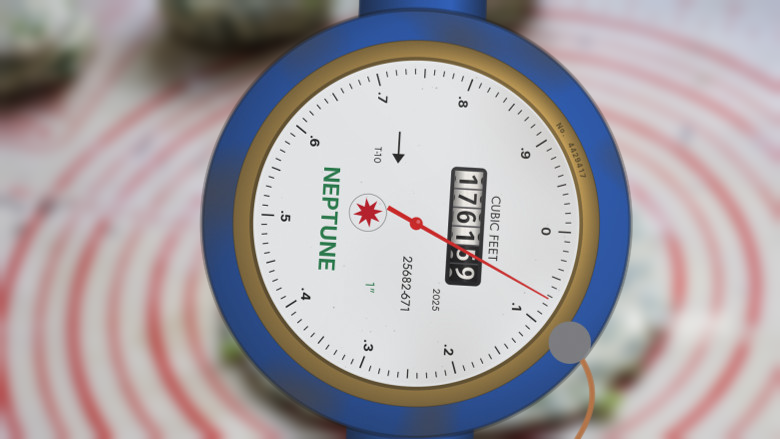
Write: 176159.07 ft³
